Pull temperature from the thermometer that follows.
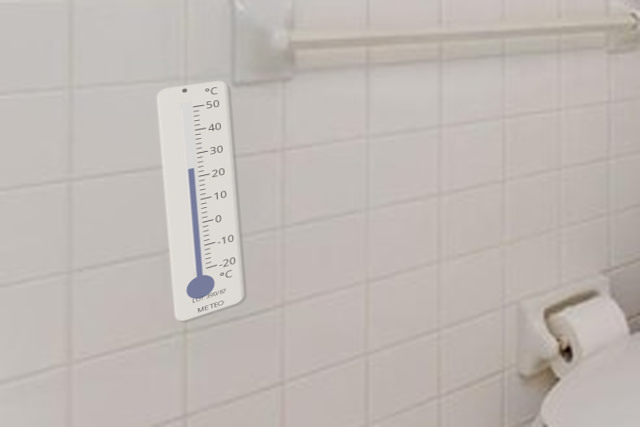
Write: 24 °C
